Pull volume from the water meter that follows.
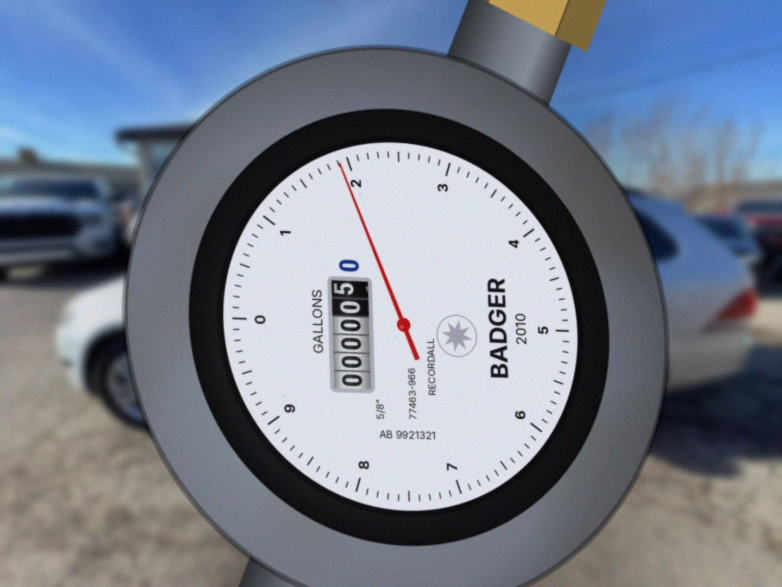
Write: 51.9 gal
